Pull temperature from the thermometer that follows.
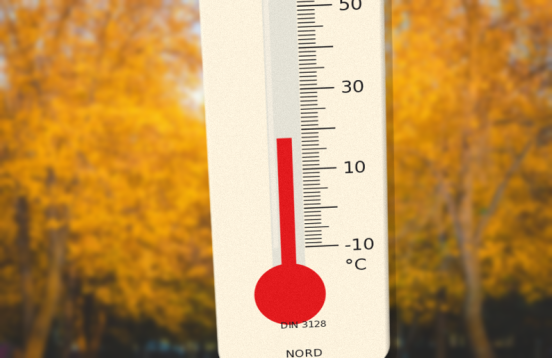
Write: 18 °C
